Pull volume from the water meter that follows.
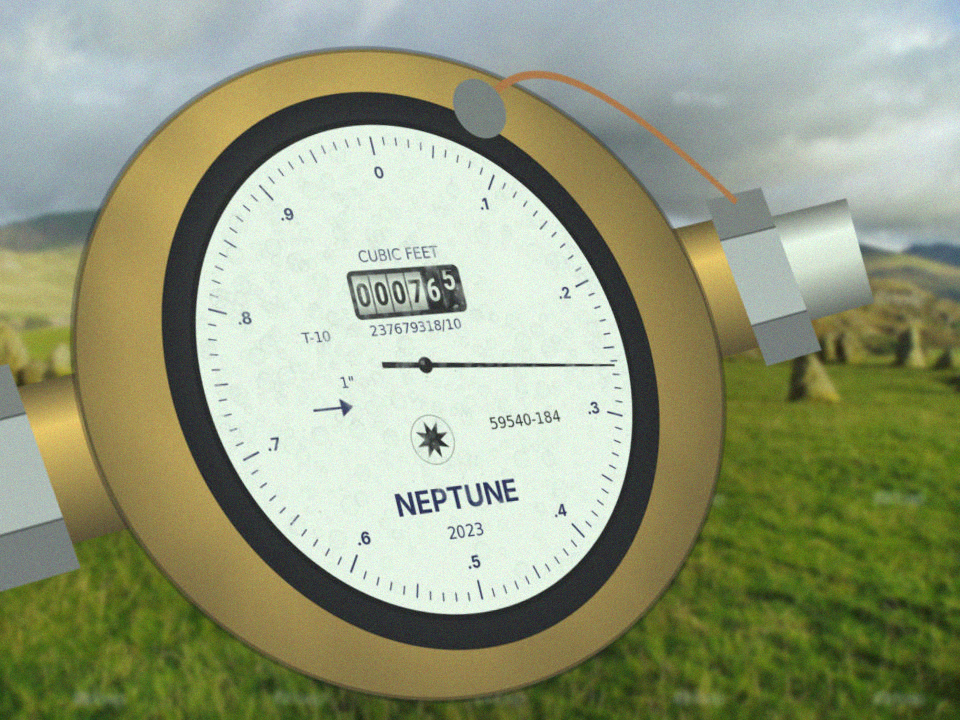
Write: 765.26 ft³
